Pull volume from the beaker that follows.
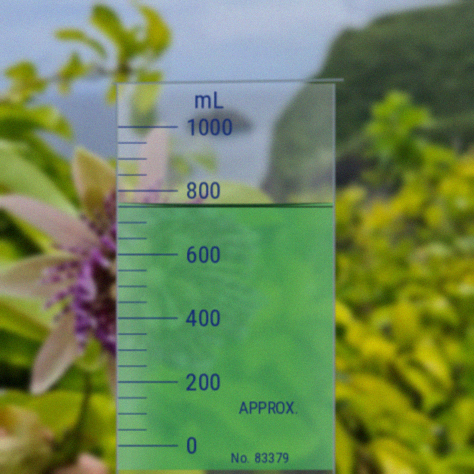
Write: 750 mL
